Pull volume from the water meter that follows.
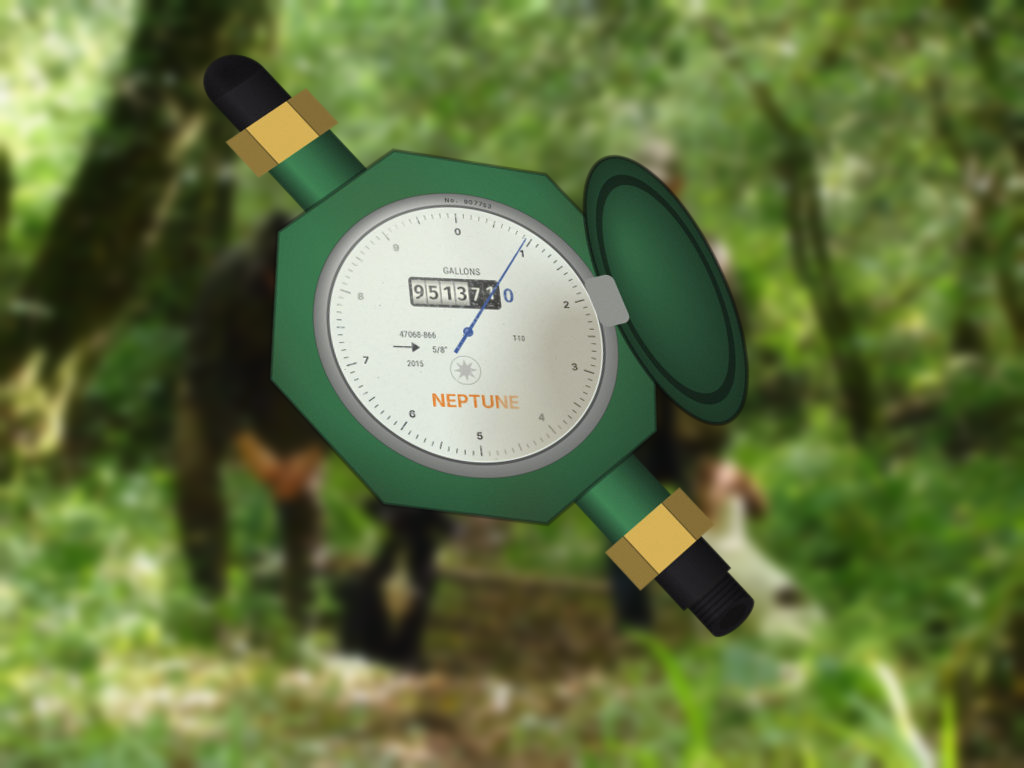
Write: 9513710.9 gal
